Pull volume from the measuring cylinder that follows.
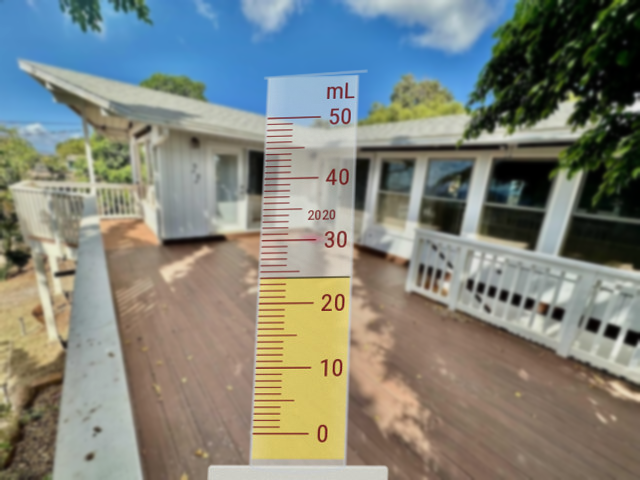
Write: 24 mL
